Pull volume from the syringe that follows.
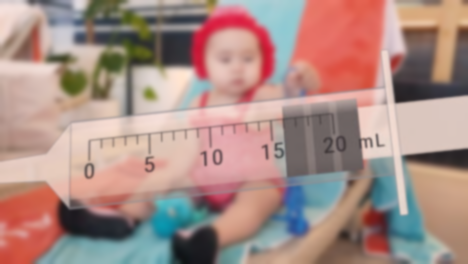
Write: 16 mL
